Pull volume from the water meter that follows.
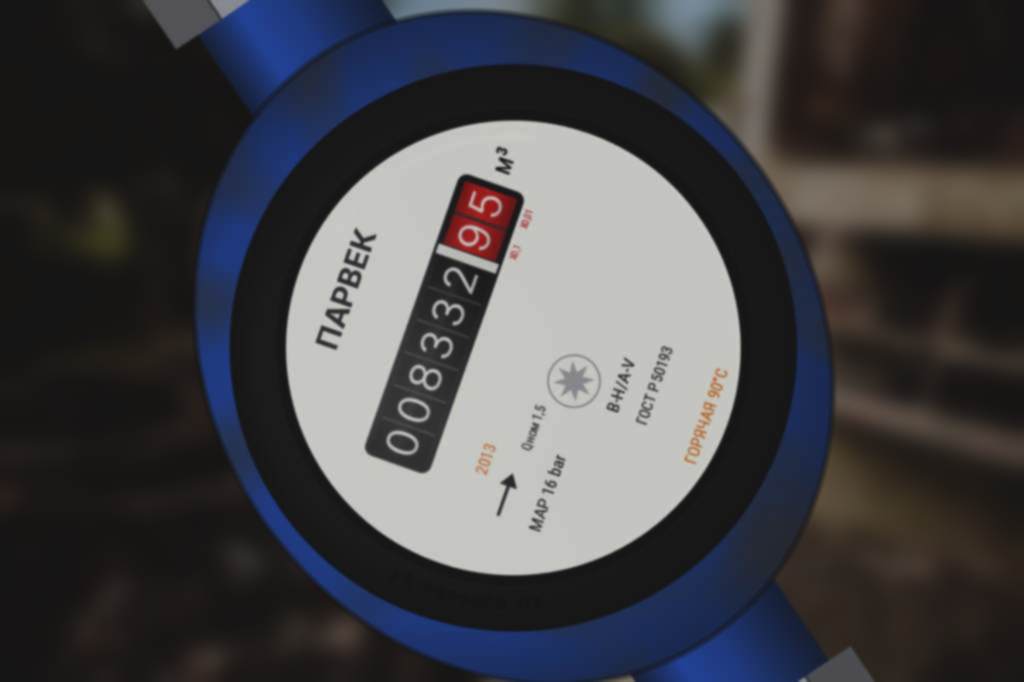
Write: 8332.95 m³
